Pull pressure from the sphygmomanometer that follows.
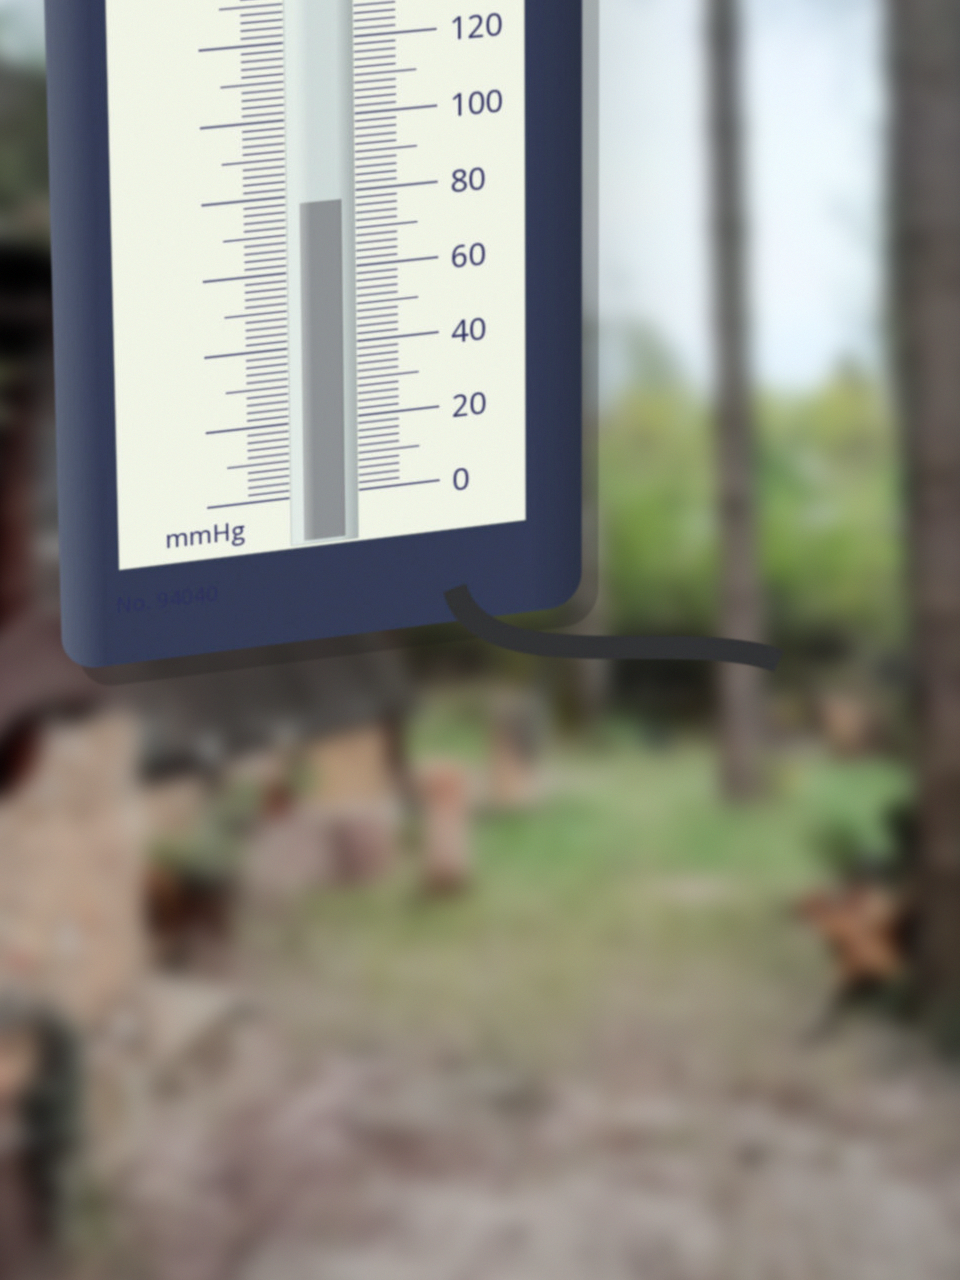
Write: 78 mmHg
